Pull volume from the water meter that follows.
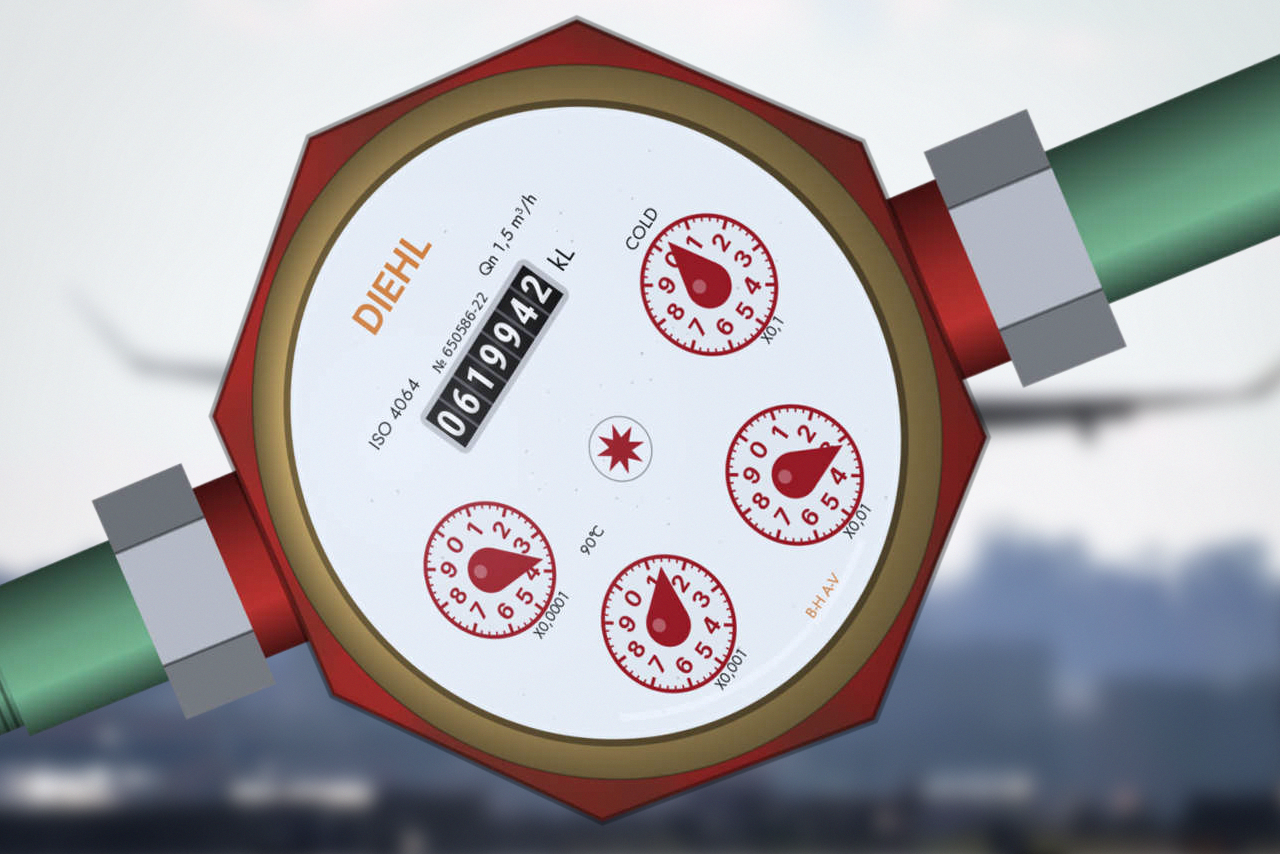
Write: 619942.0313 kL
